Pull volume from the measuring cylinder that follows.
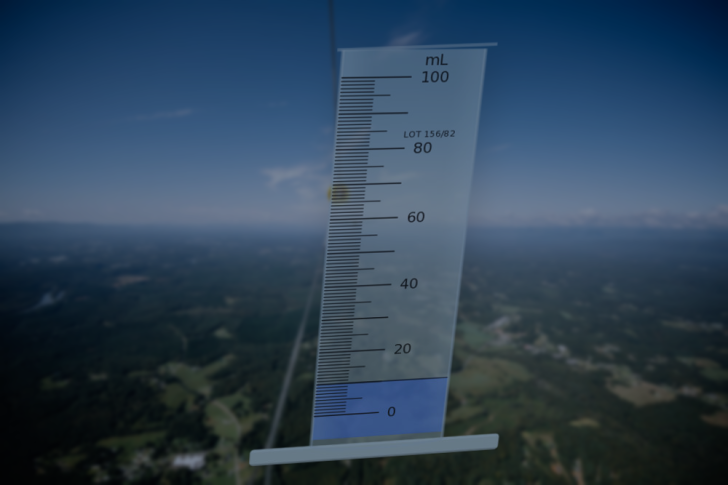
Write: 10 mL
